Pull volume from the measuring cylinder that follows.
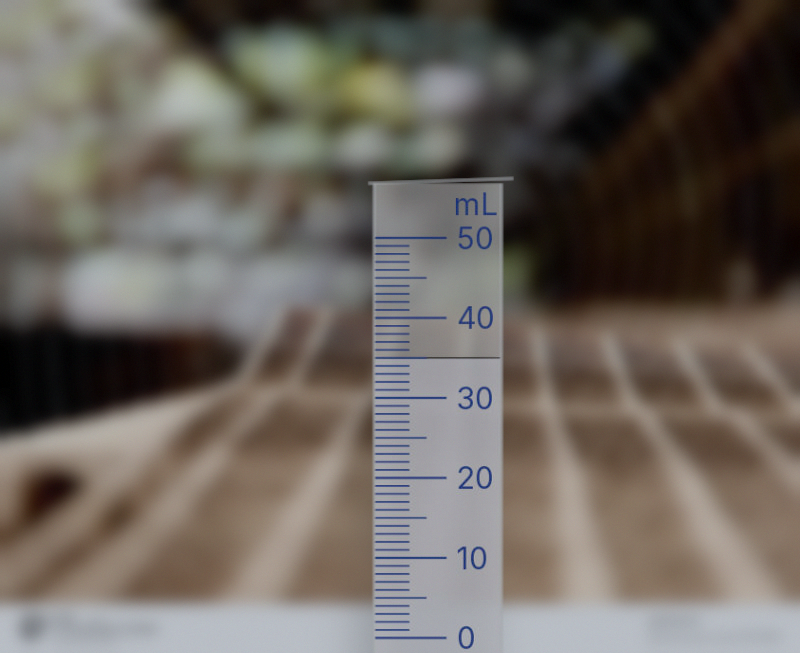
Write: 35 mL
